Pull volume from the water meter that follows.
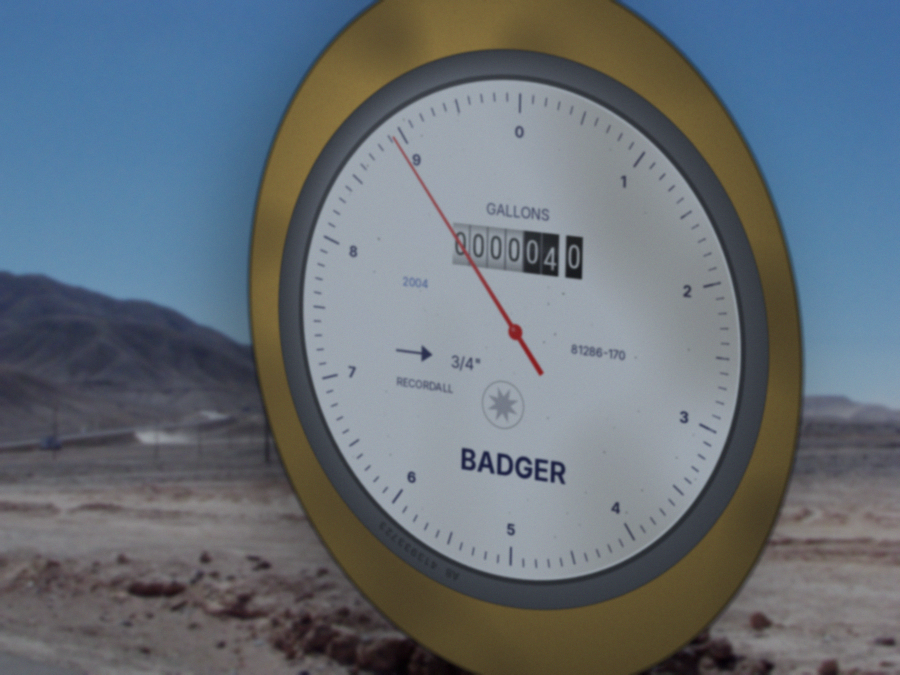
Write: 38.9 gal
